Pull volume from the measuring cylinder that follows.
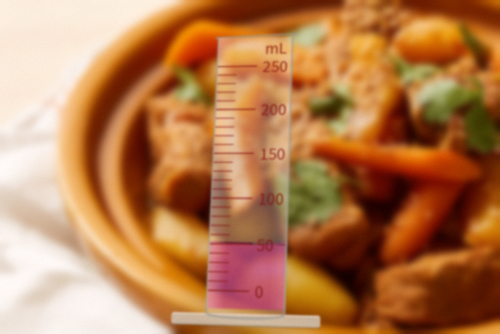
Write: 50 mL
